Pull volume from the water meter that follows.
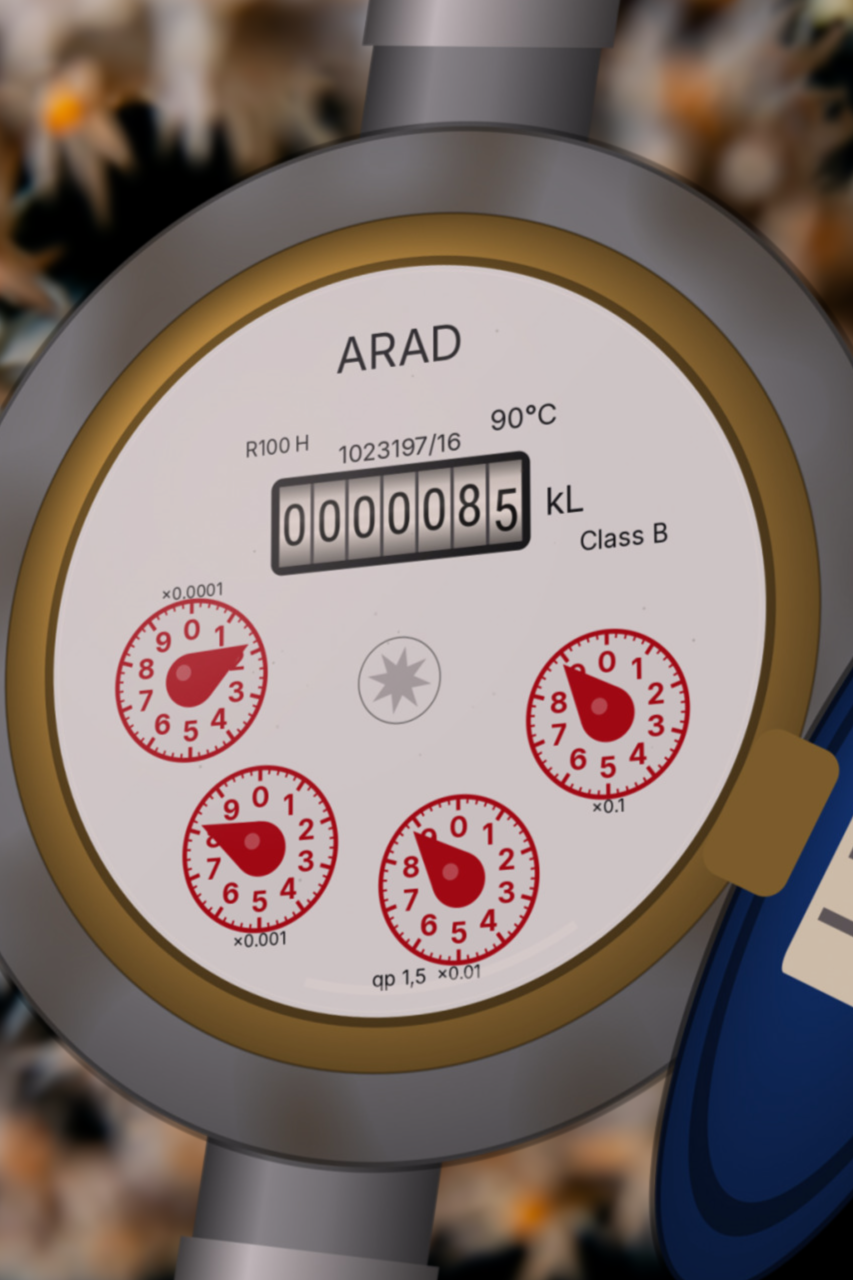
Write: 84.8881 kL
